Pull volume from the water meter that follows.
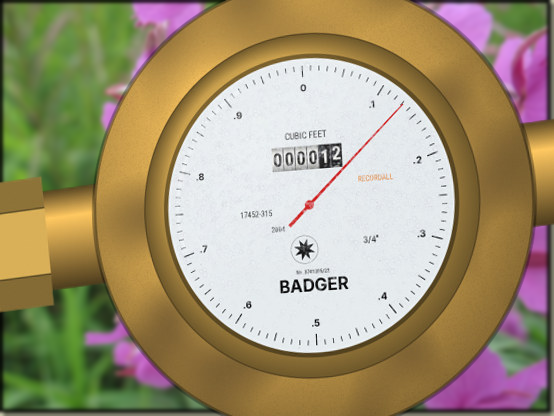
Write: 12.13 ft³
